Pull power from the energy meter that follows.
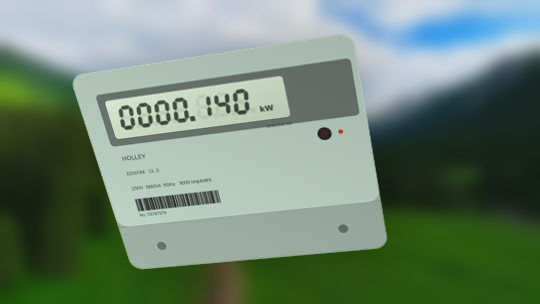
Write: 0.140 kW
